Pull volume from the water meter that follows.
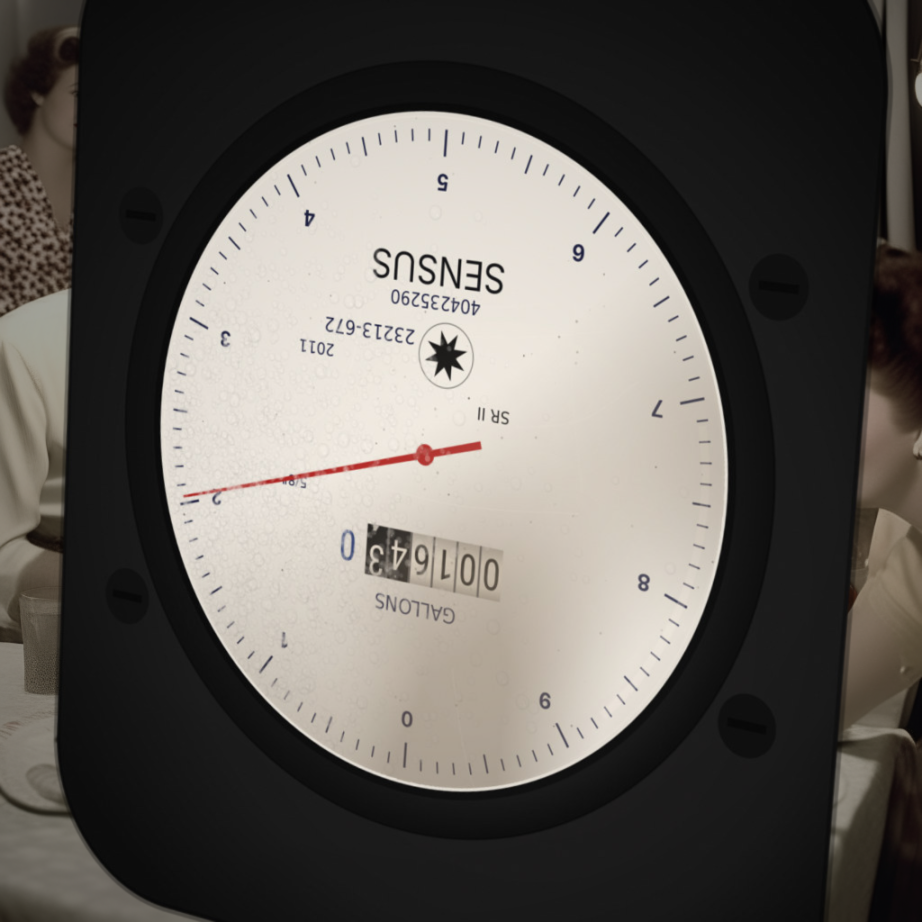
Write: 16432.0 gal
